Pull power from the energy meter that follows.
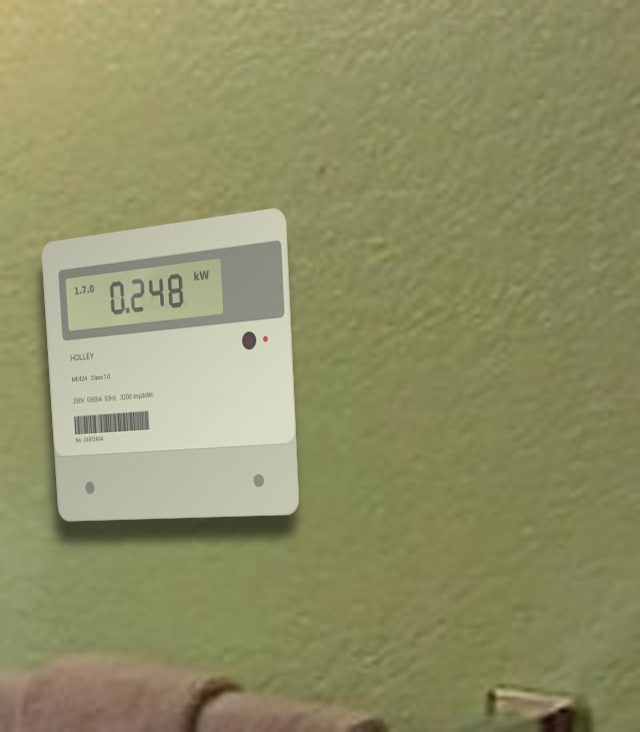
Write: 0.248 kW
